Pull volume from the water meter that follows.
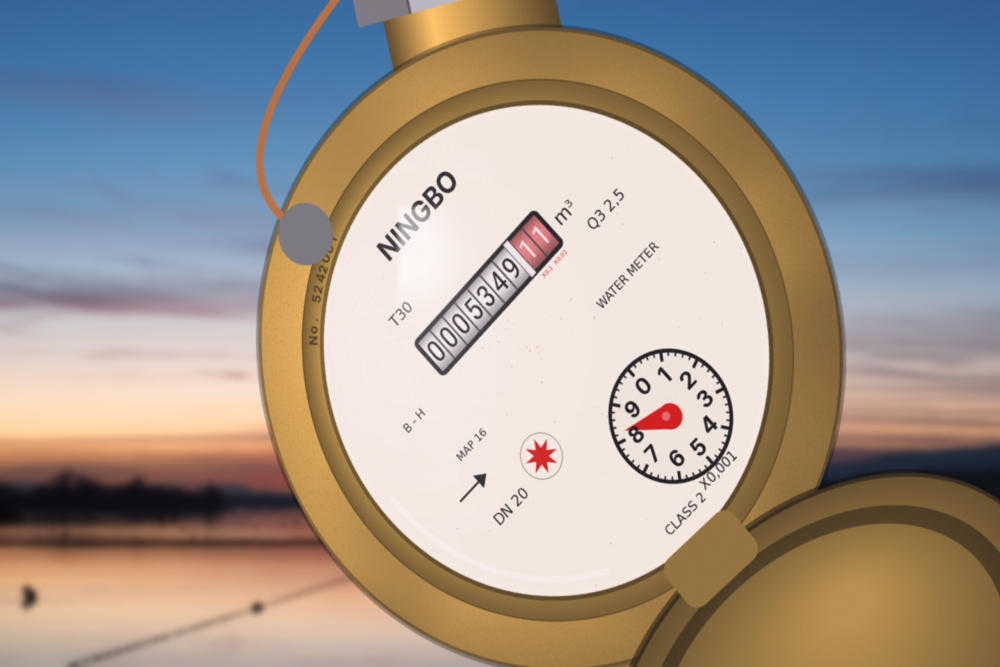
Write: 5349.118 m³
